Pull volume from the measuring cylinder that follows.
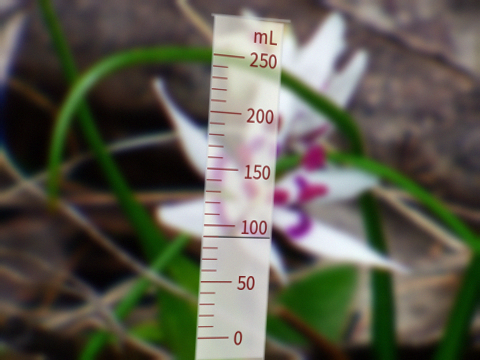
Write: 90 mL
